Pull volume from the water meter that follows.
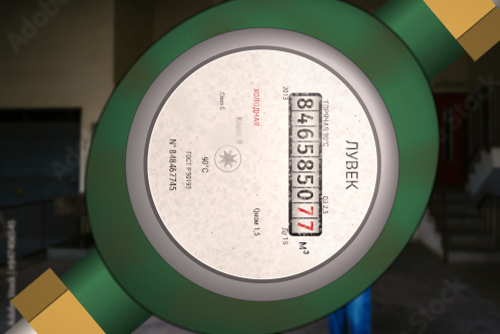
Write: 8465850.77 m³
